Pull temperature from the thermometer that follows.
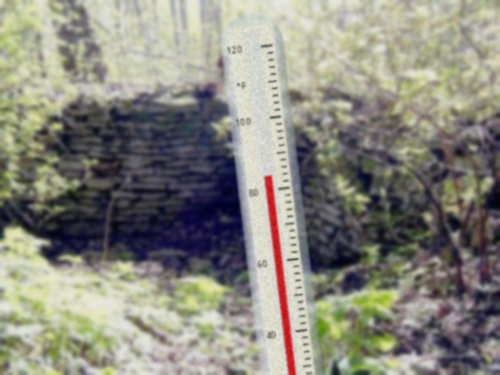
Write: 84 °F
